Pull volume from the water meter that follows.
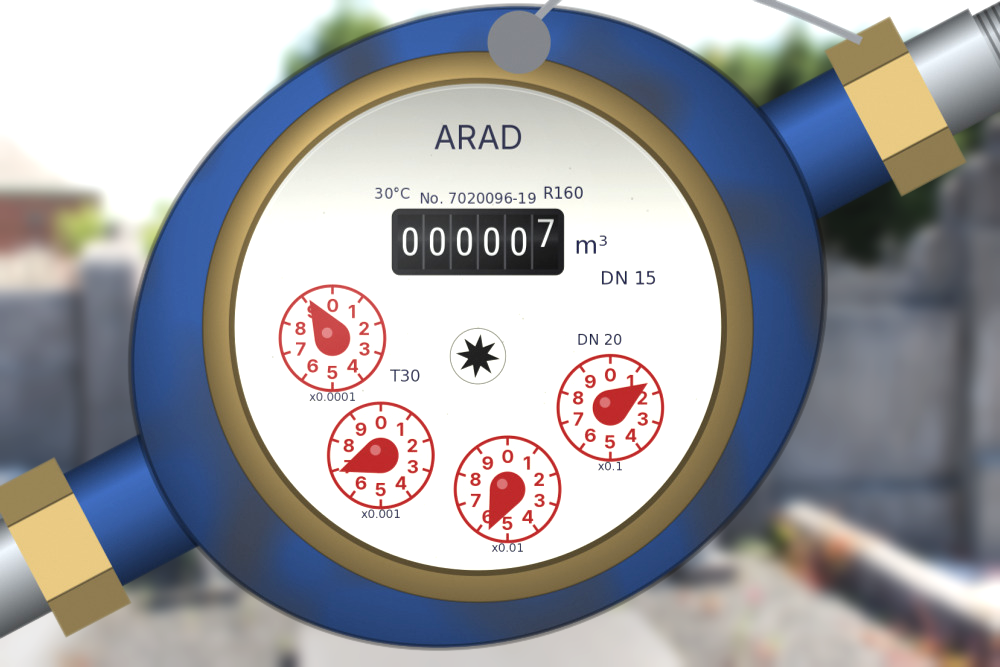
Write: 7.1569 m³
